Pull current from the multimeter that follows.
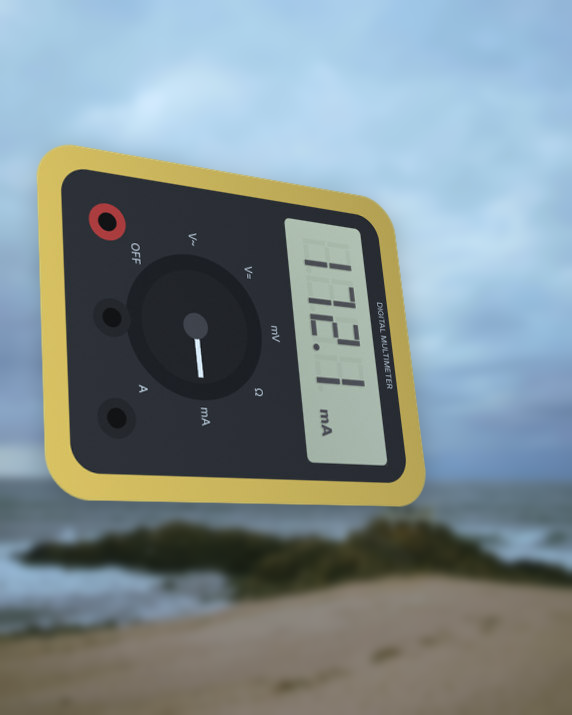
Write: 172.1 mA
